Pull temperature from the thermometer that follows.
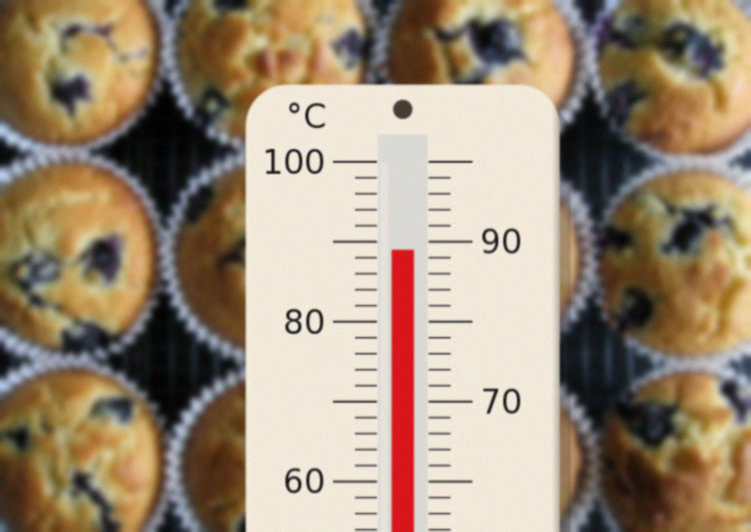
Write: 89 °C
